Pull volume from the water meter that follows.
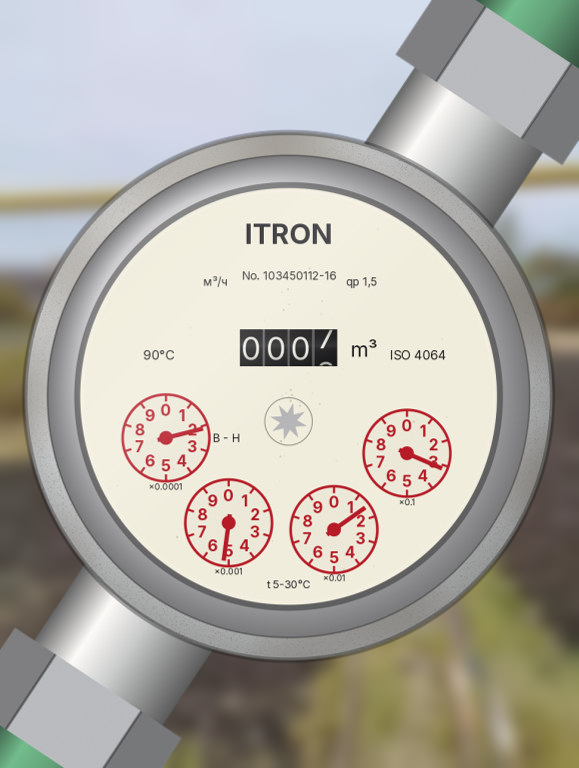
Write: 7.3152 m³
